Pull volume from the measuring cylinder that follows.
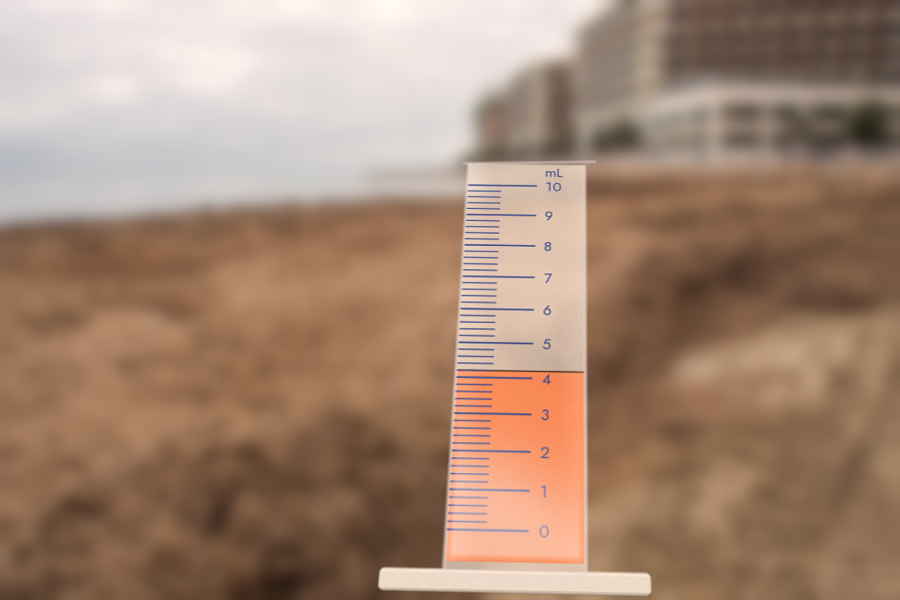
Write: 4.2 mL
